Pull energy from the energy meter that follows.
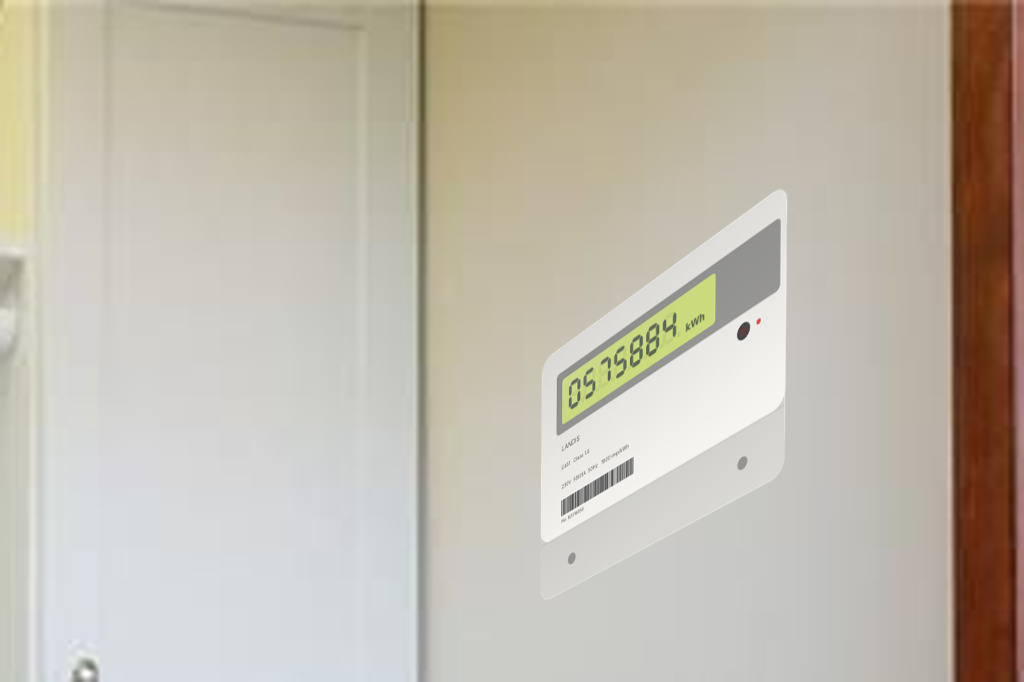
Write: 575884 kWh
